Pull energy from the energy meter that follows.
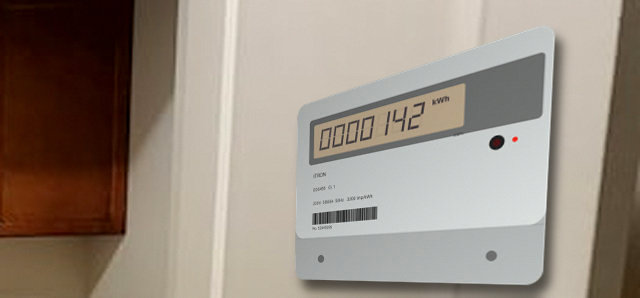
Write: 142 kWh
